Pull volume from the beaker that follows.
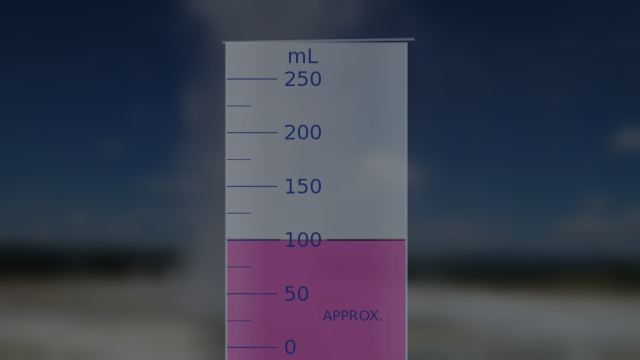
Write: 100 mL
